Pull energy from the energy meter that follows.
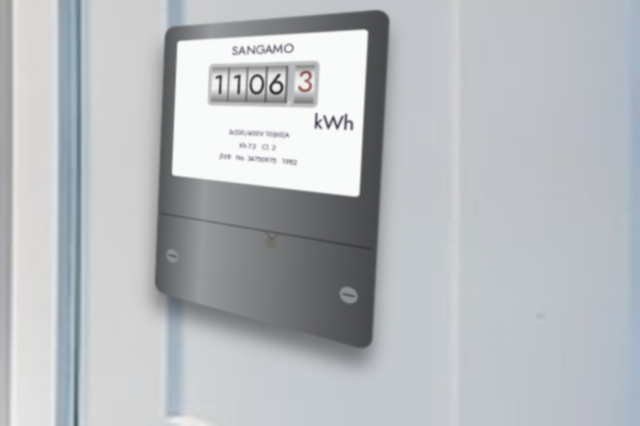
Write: 1106.3 kWh
